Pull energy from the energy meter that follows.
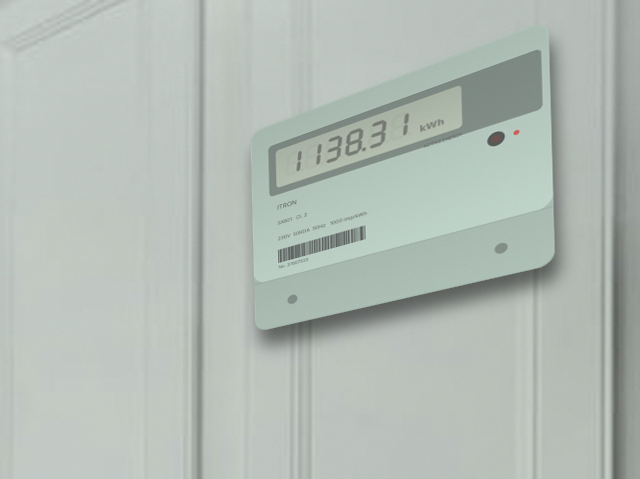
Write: 1138.31 kWh
